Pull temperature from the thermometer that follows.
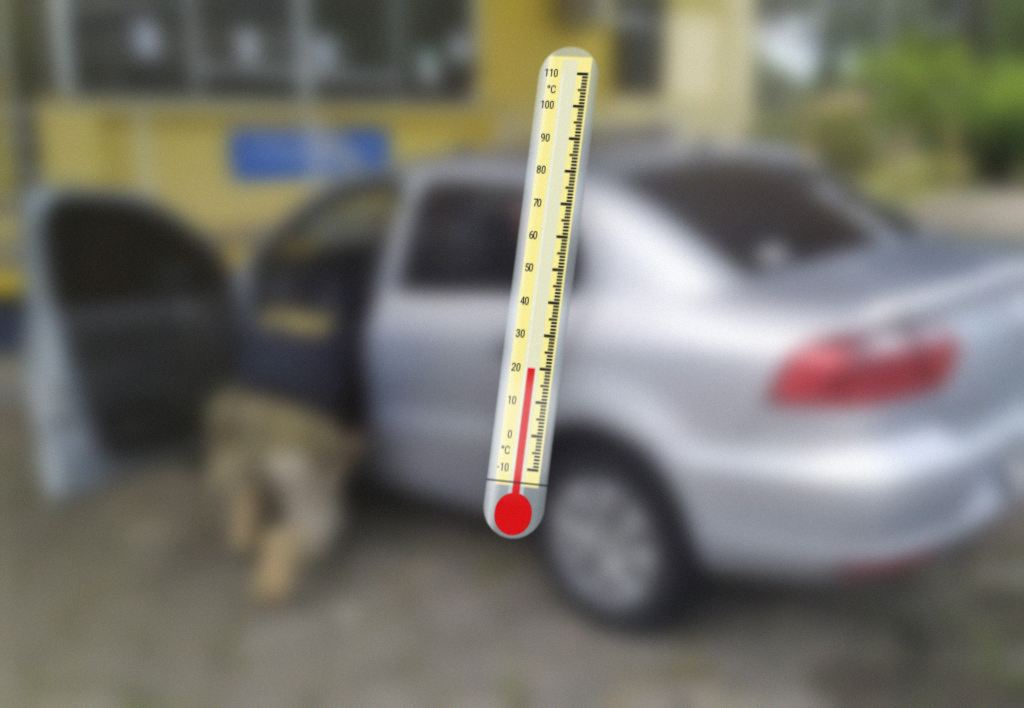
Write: 20 °C
